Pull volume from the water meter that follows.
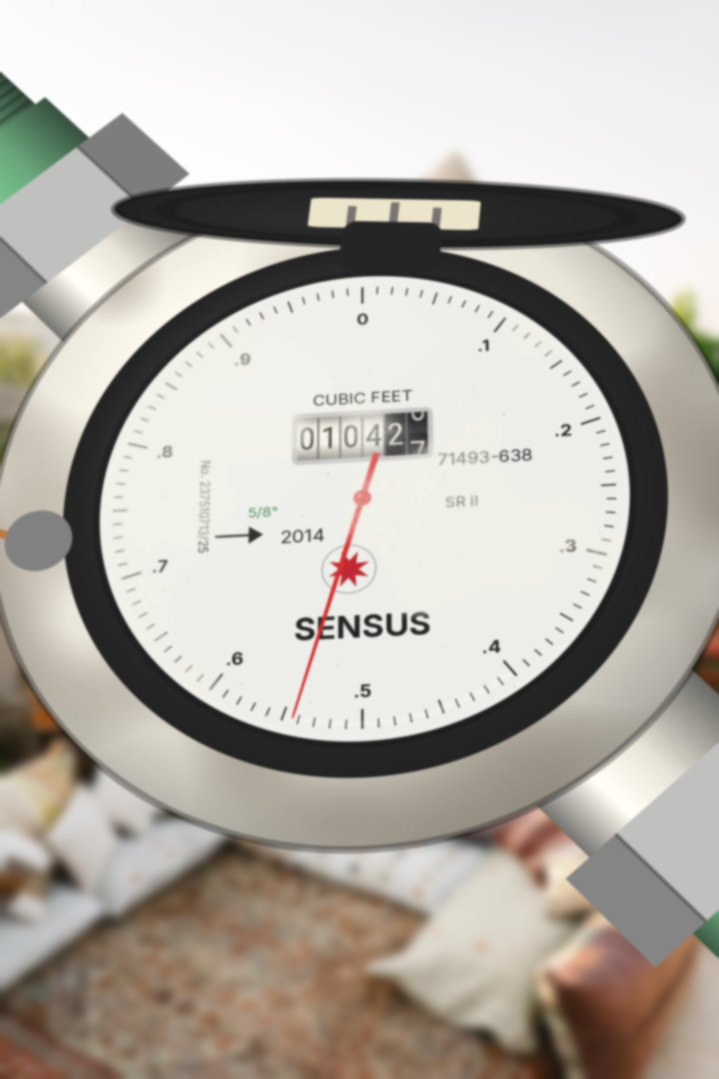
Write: 10426.54 ft³
